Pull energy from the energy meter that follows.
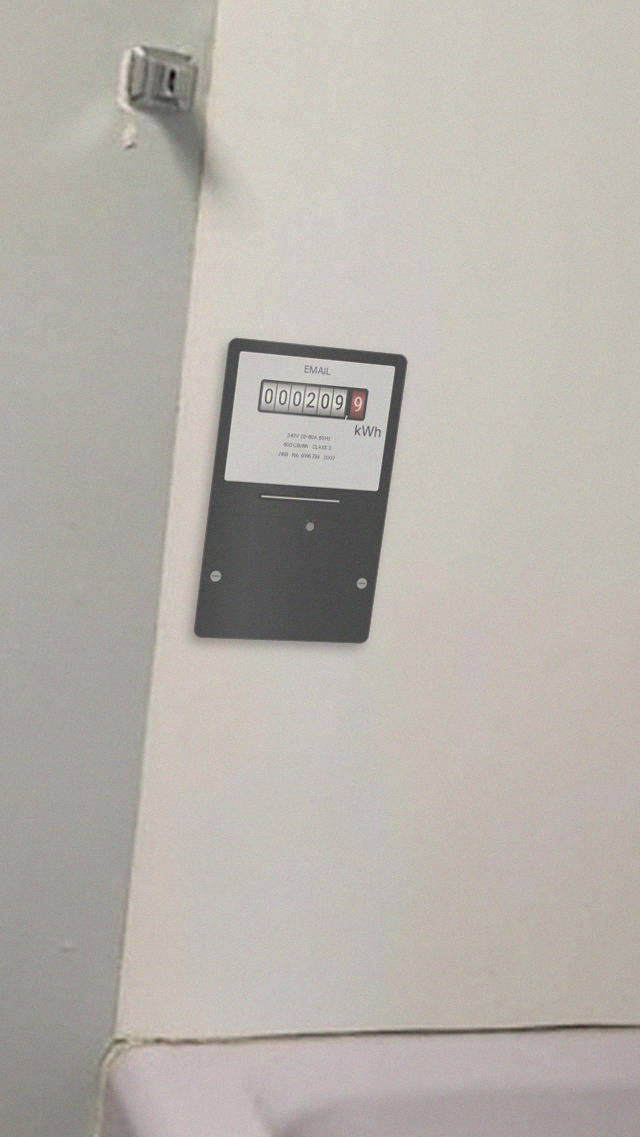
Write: 209.9 kWh
